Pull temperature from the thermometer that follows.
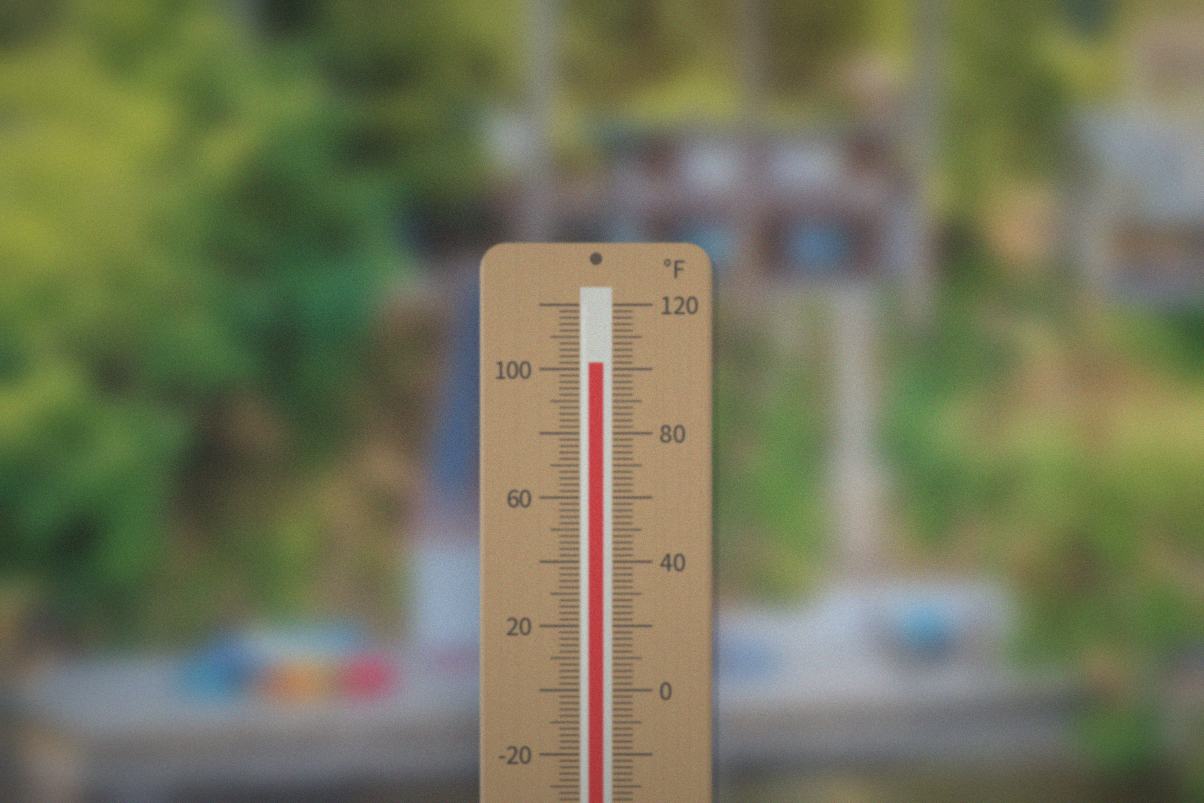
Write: 102 °F
